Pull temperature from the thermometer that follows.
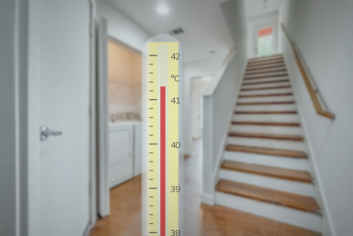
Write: 41.3 °C
